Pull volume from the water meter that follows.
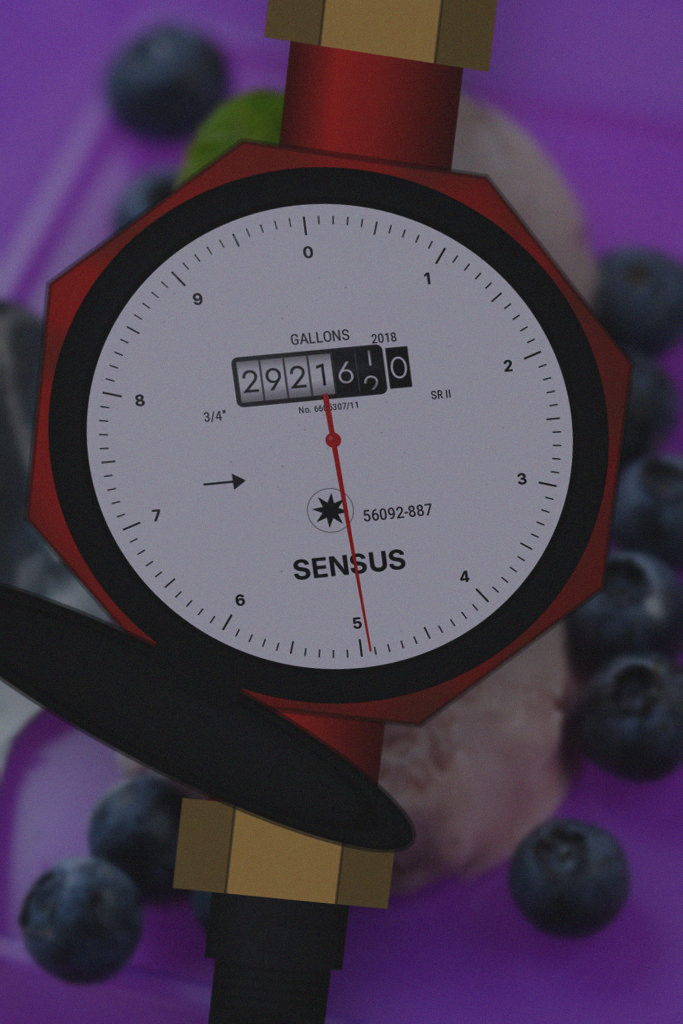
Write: 2921614.9 gal
